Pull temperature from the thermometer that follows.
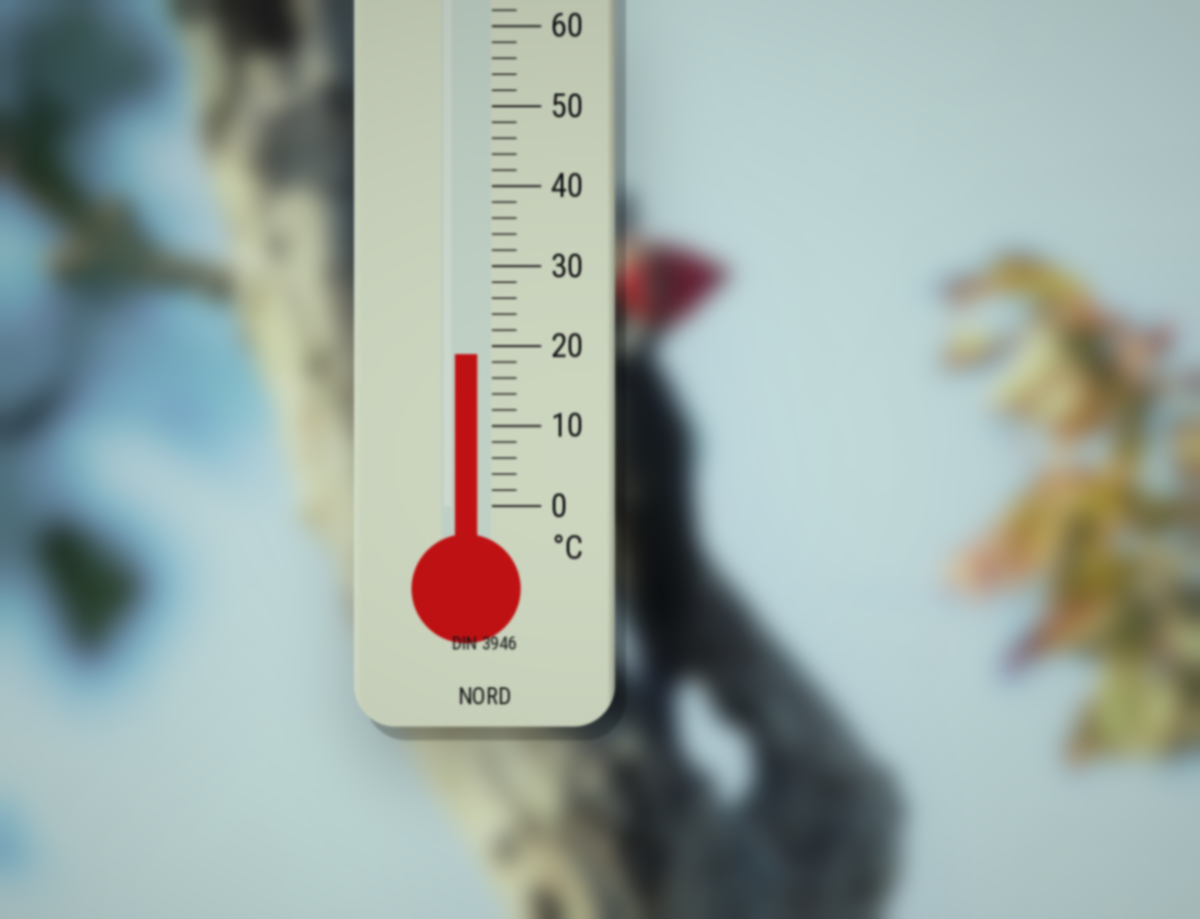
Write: 19 °C
